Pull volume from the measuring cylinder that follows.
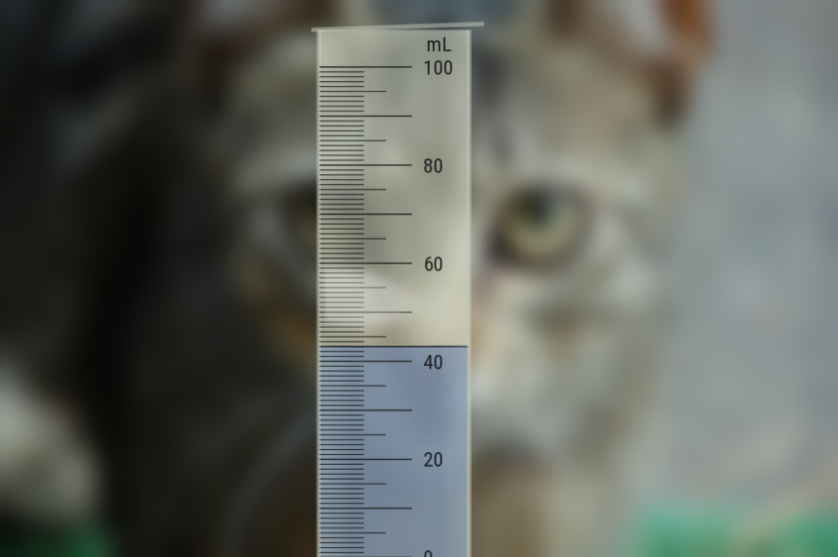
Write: 43 mL
